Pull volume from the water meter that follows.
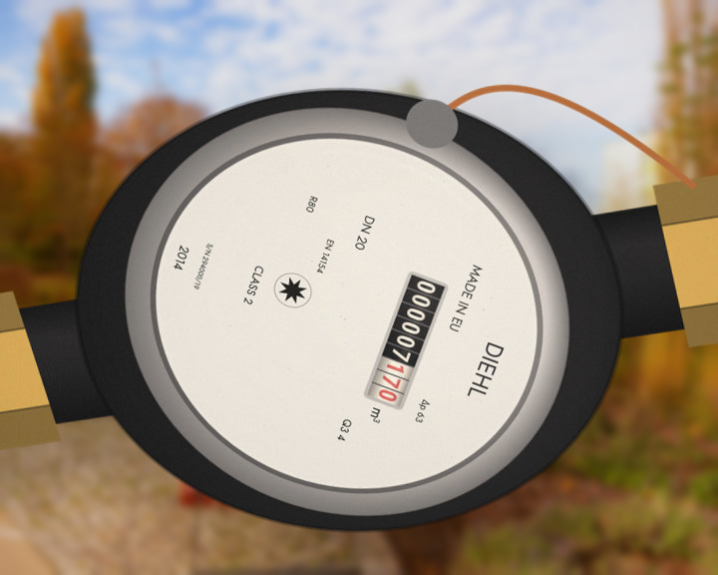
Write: 7.170 m³
